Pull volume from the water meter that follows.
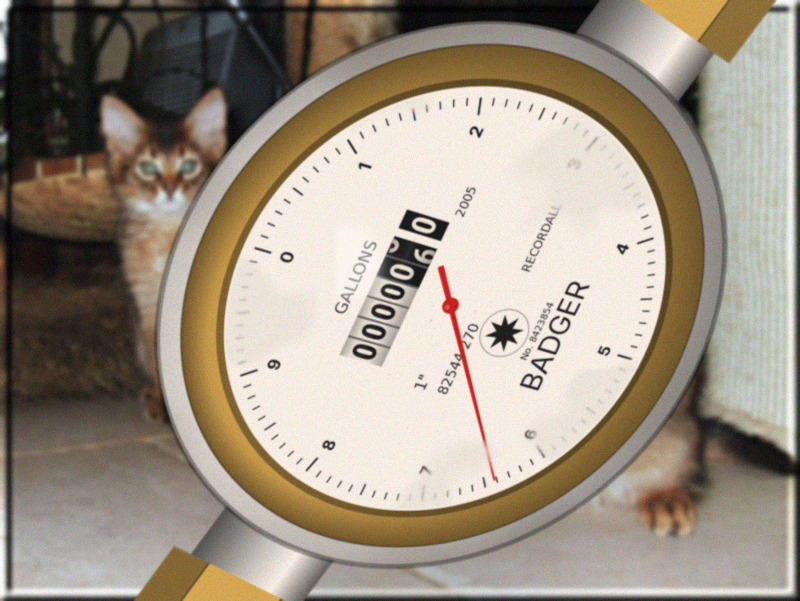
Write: 56.4 gal
